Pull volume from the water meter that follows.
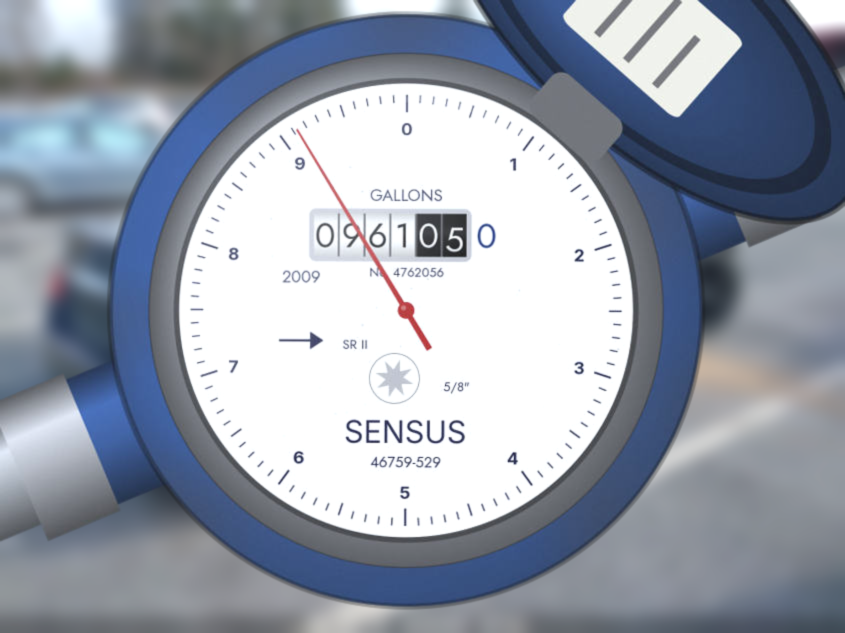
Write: 961049.1 gal
